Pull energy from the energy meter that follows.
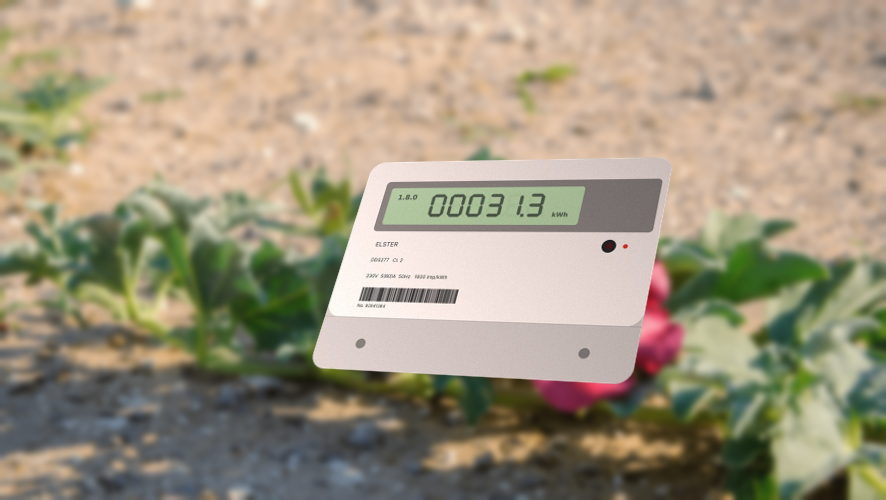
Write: 31.3 kWh
